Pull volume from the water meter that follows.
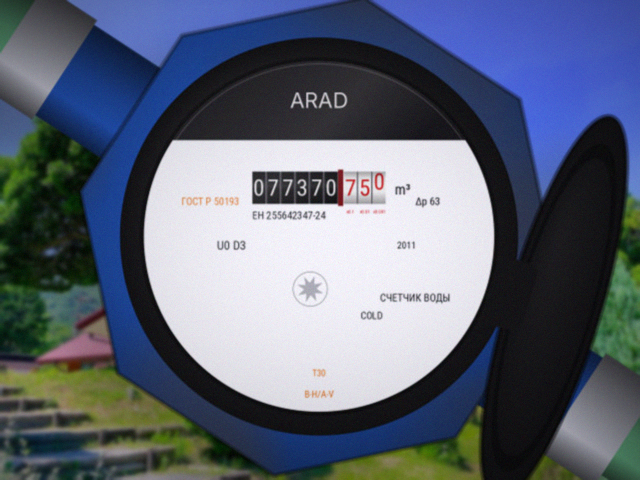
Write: 77370.750 m³
